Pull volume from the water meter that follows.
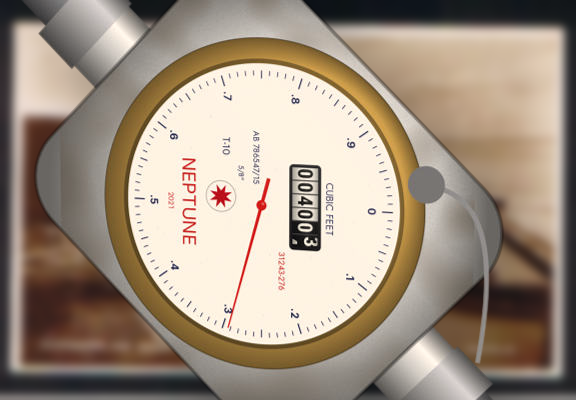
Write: 4003.29 ft³
